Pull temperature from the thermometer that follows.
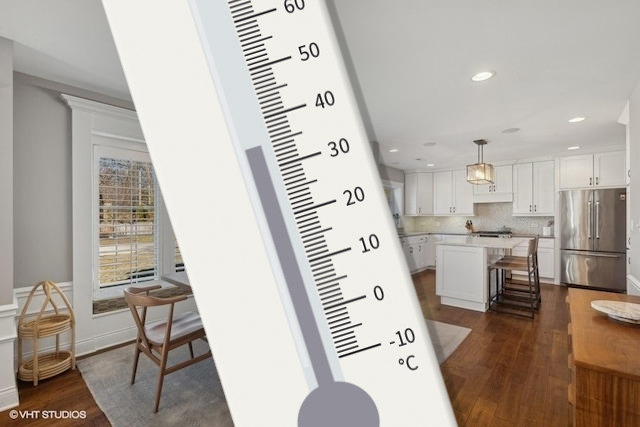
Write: 35 °C
